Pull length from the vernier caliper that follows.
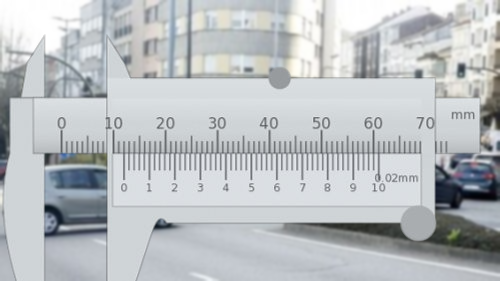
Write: 12.0 mm
